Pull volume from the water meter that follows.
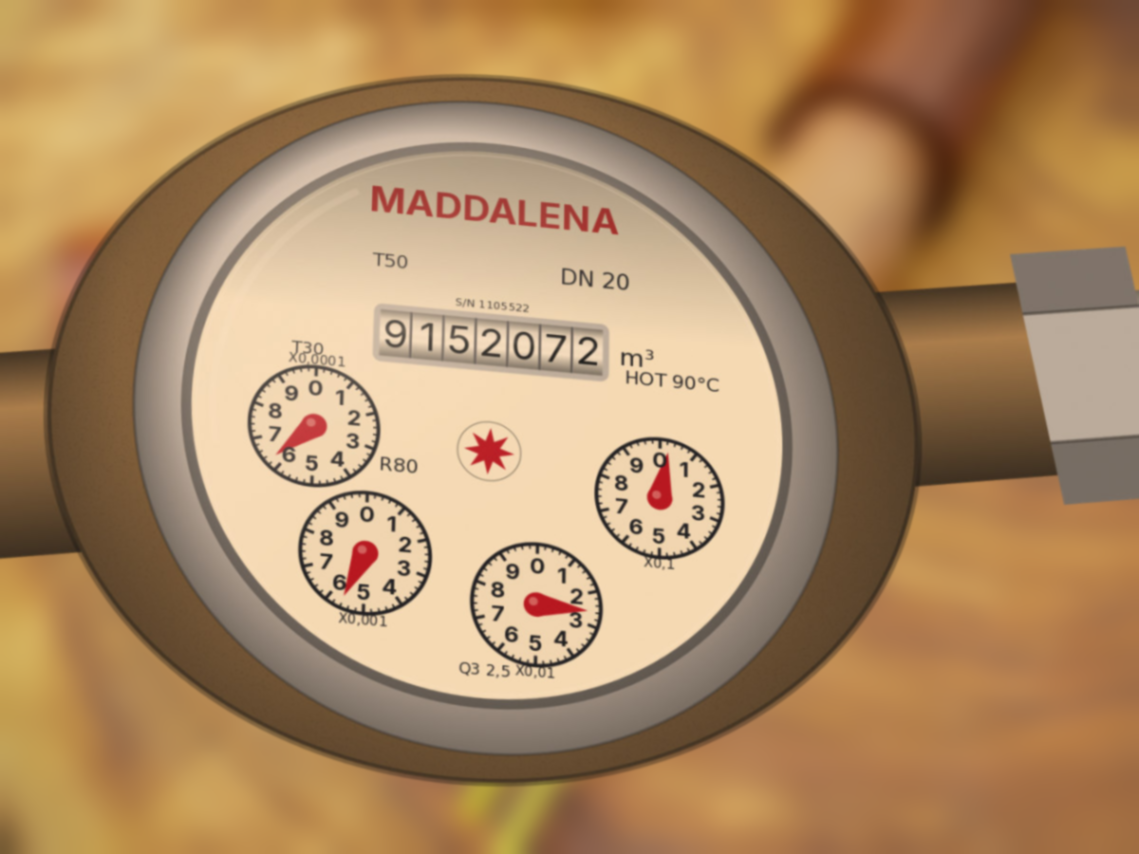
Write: 9152072.0256 m³
